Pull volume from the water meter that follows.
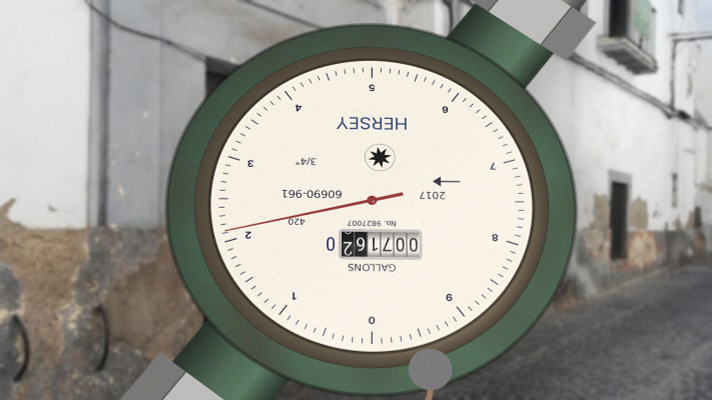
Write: 71622.1 gal
